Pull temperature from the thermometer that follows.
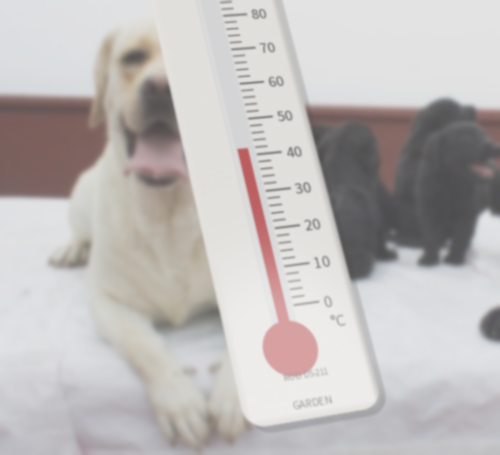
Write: 42 °C
